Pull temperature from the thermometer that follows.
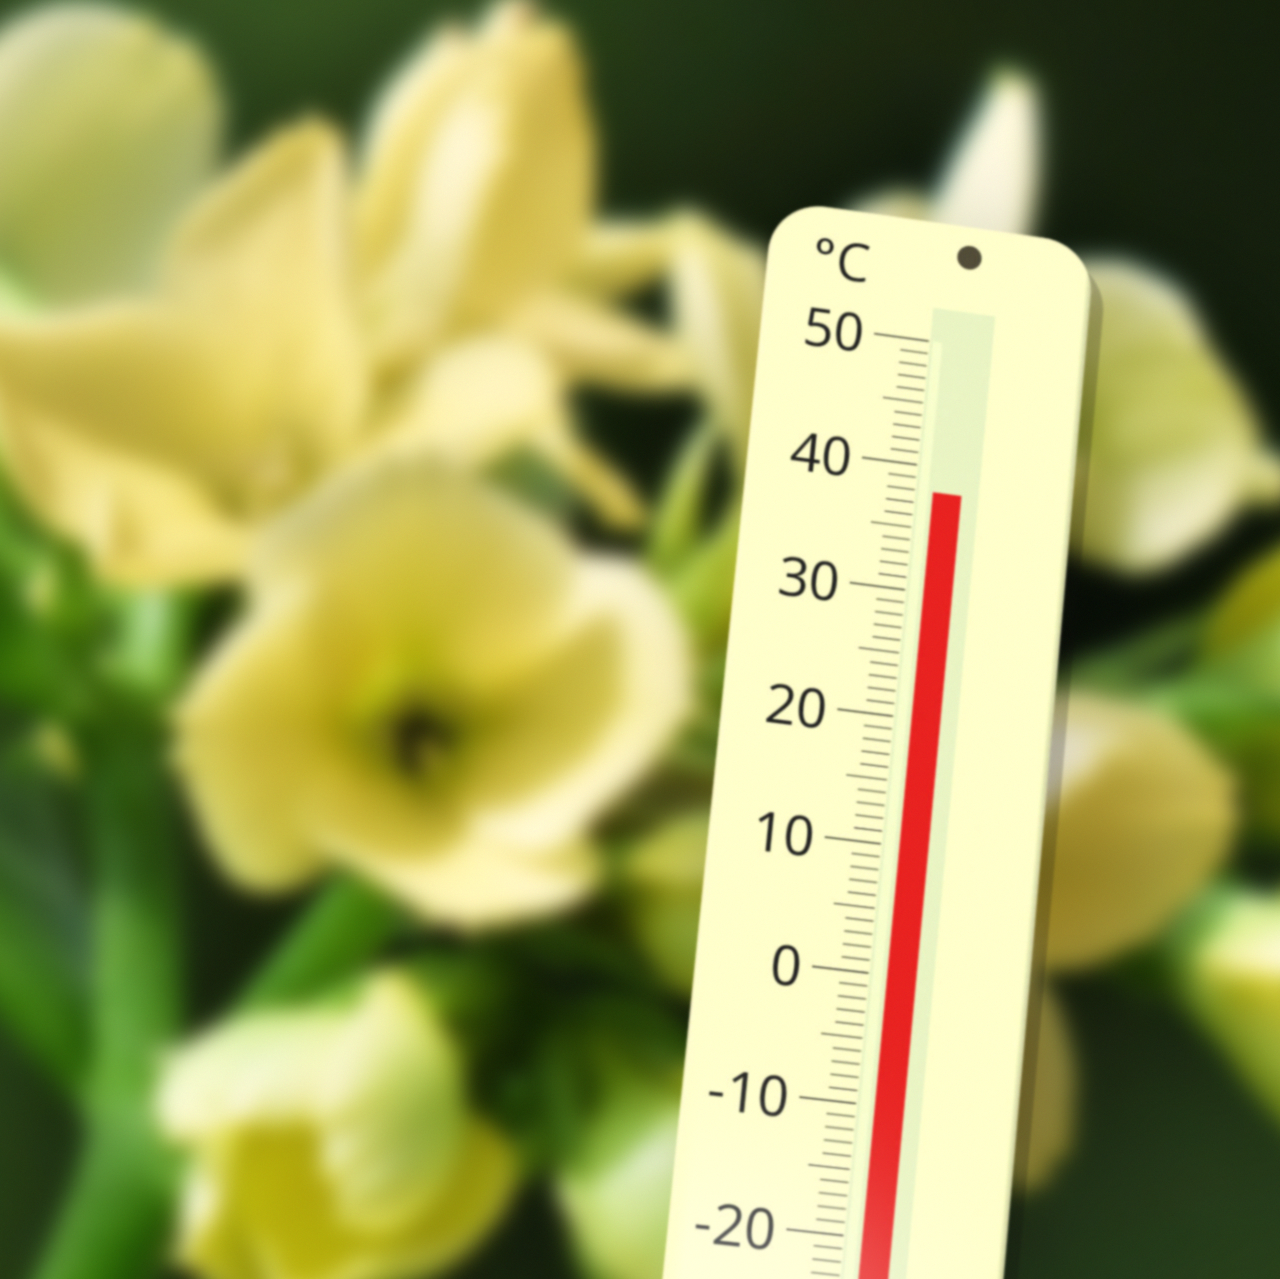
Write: 38 °C
